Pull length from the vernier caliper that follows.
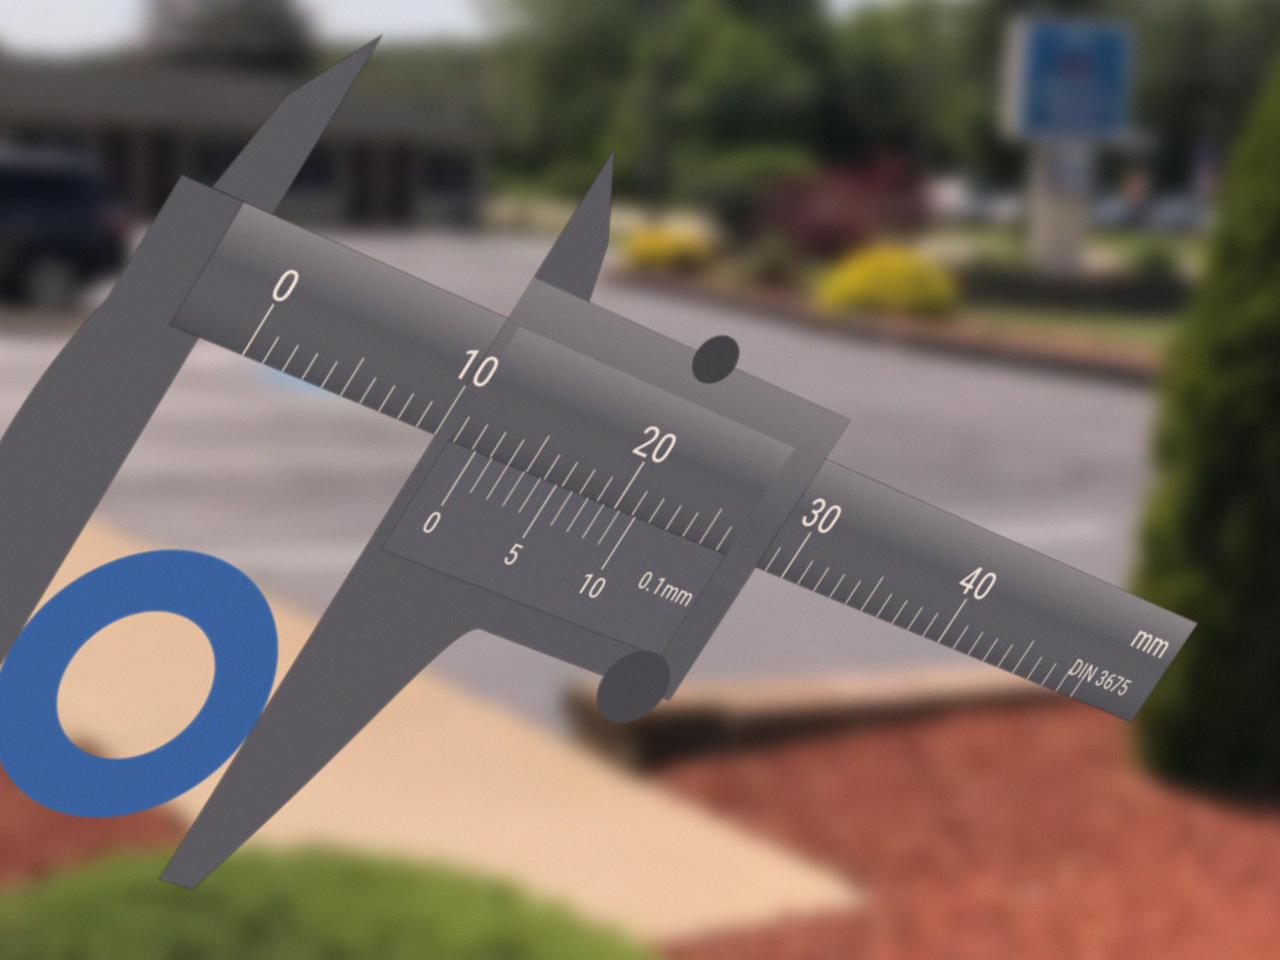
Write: 12.2 mm
